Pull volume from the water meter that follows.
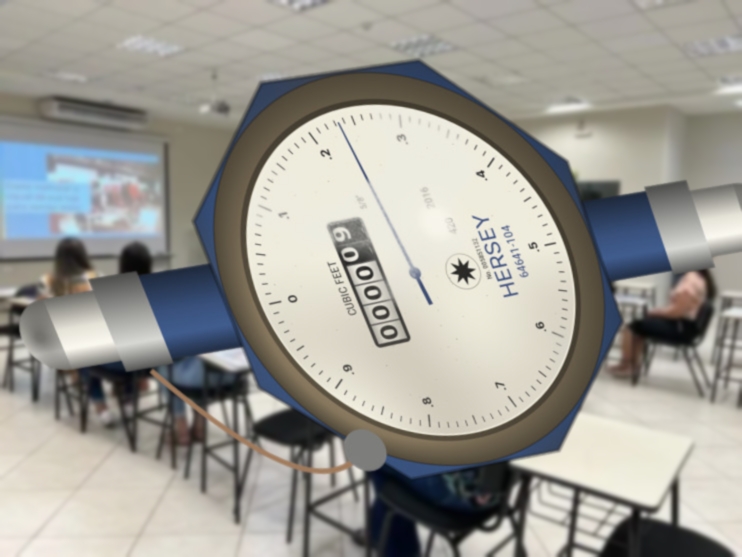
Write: 9.23 ft³
